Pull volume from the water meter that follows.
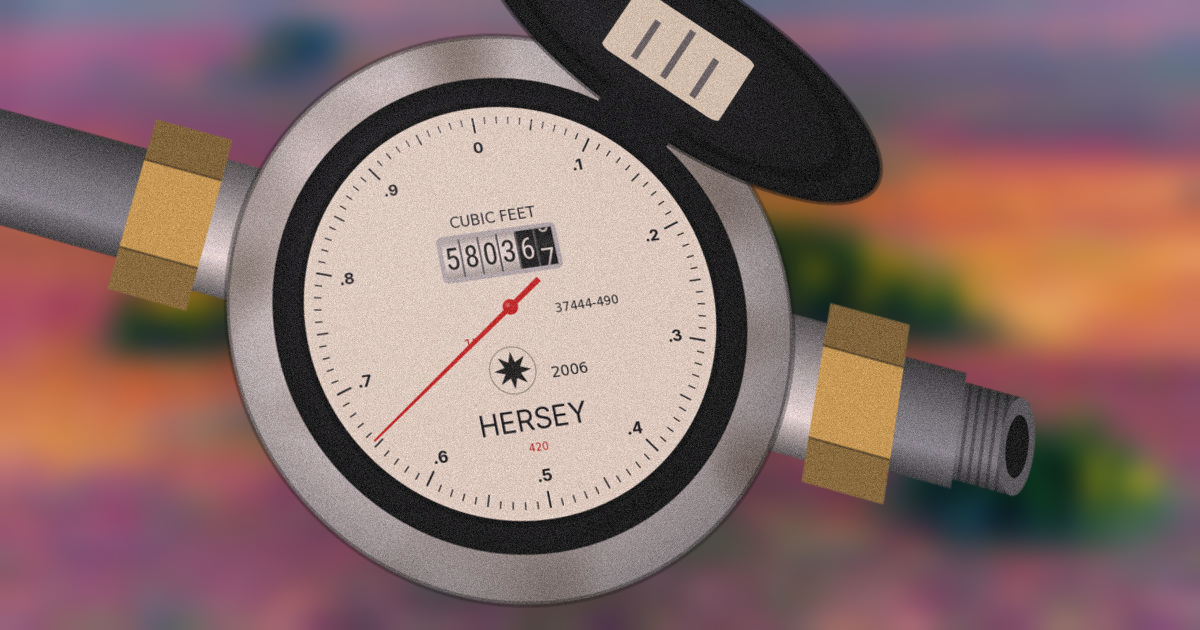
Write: 580366.65 ft³
